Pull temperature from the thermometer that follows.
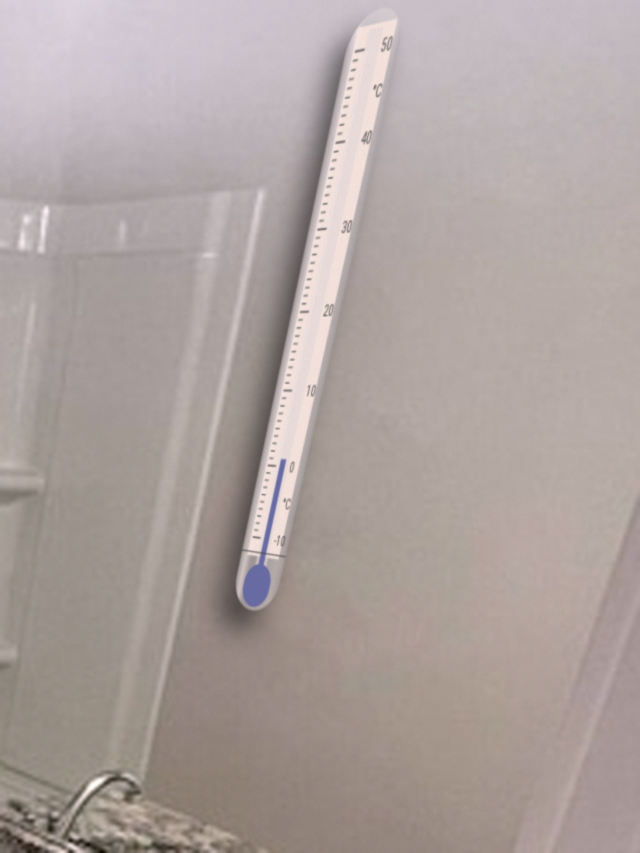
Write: 1 °C
